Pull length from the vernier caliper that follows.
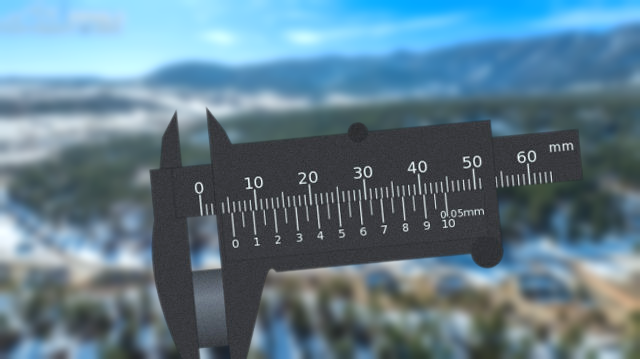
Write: 5.5 mm
